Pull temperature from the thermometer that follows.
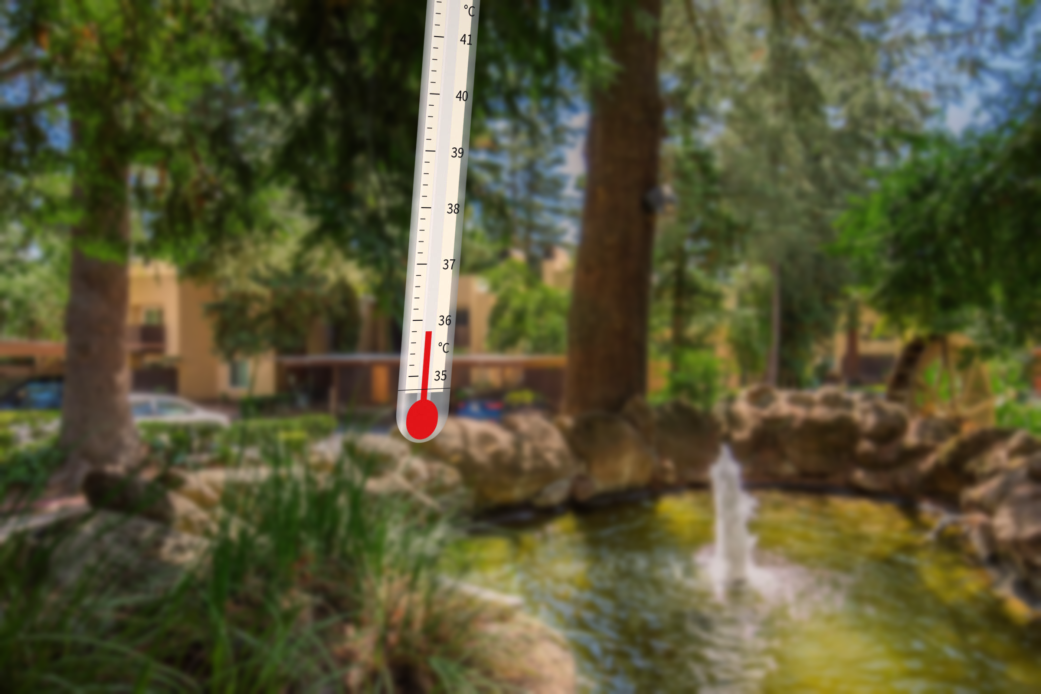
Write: 35.8 °C
